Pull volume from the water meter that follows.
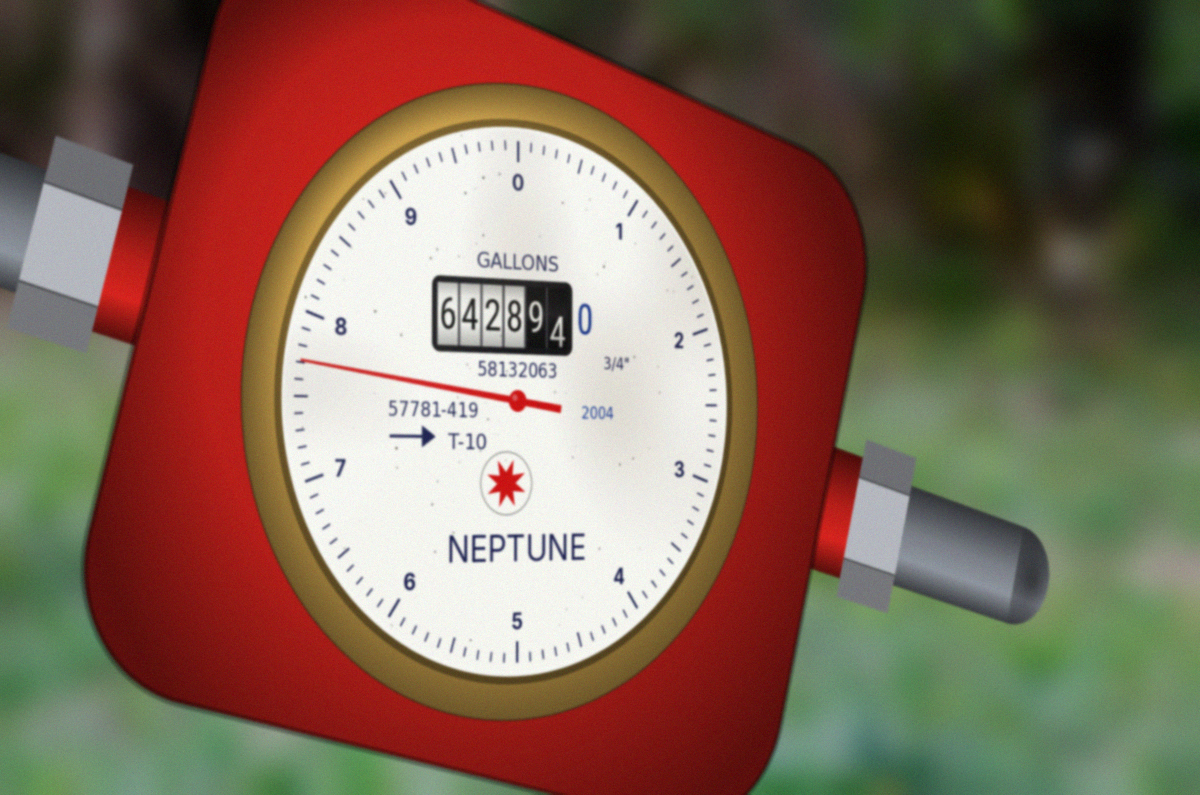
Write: 6428937.7 gal
